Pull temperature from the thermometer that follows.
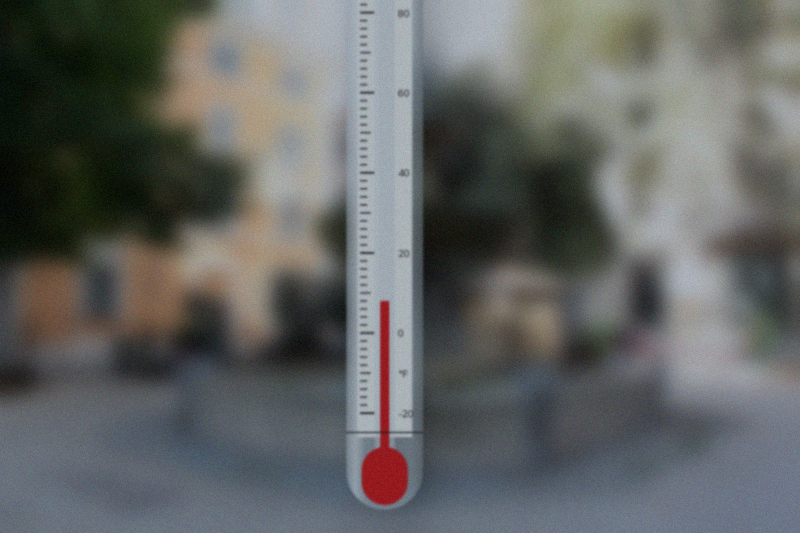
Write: 8 °F
